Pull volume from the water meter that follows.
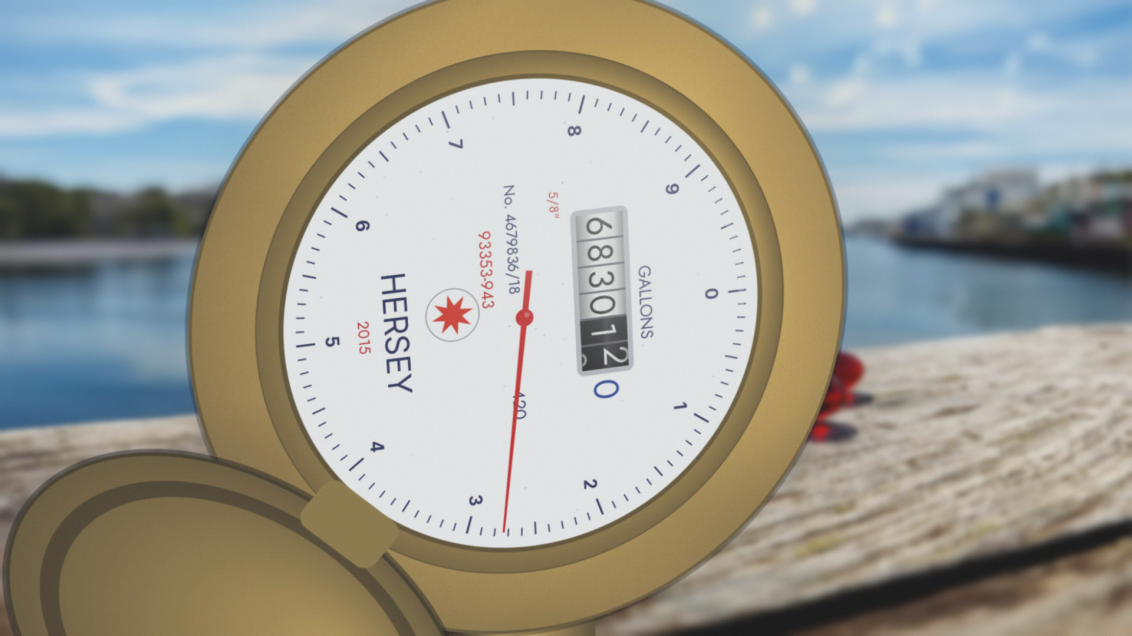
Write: 6830122.7 gal
